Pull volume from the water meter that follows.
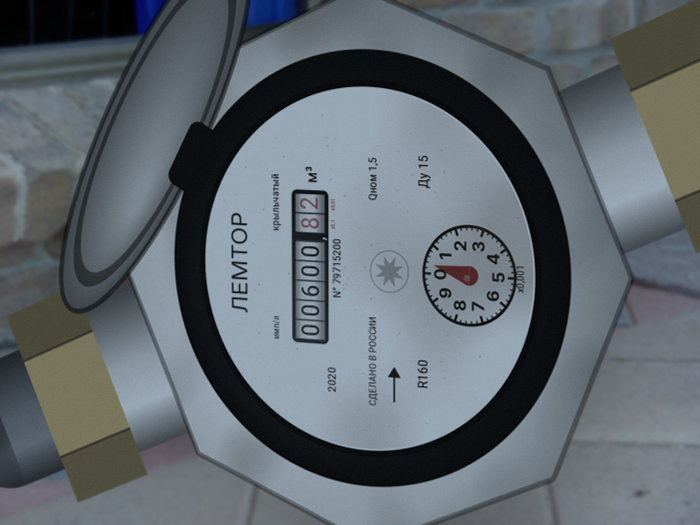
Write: 600.820 m³
